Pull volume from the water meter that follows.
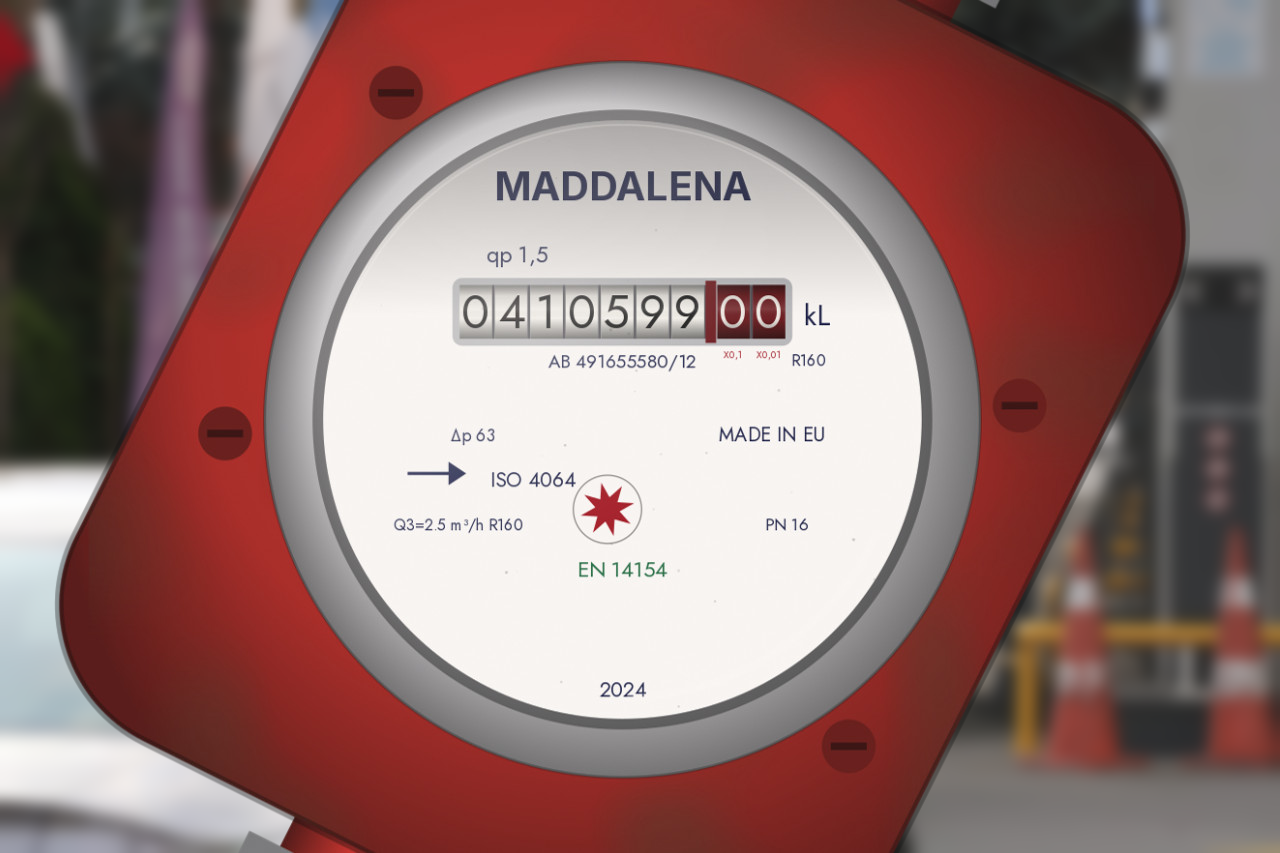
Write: 410599.00 kL
